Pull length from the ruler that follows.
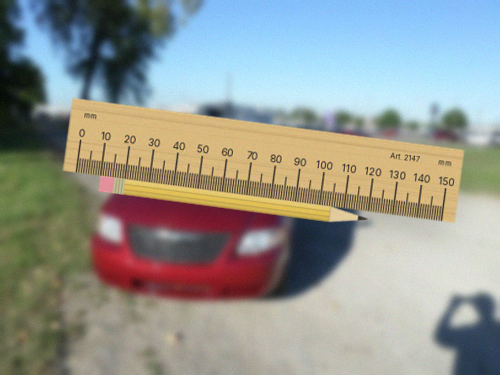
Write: 110 mm
